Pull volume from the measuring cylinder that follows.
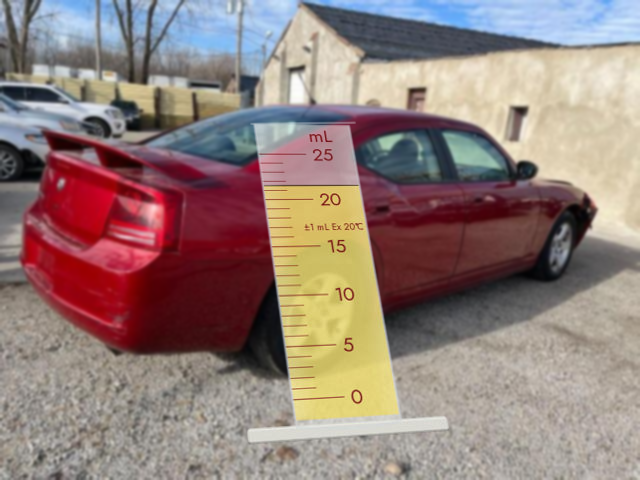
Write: 21.5 mL
